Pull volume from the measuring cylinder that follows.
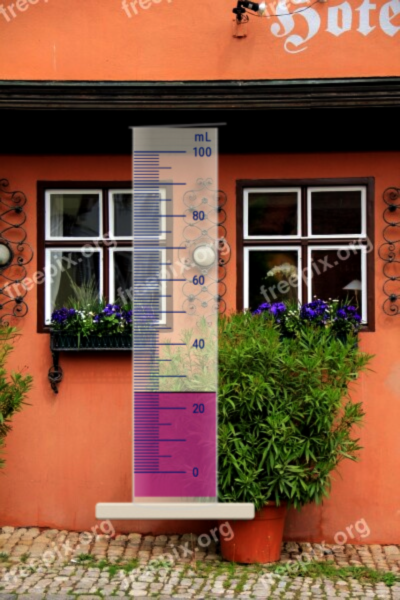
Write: 25 mL
